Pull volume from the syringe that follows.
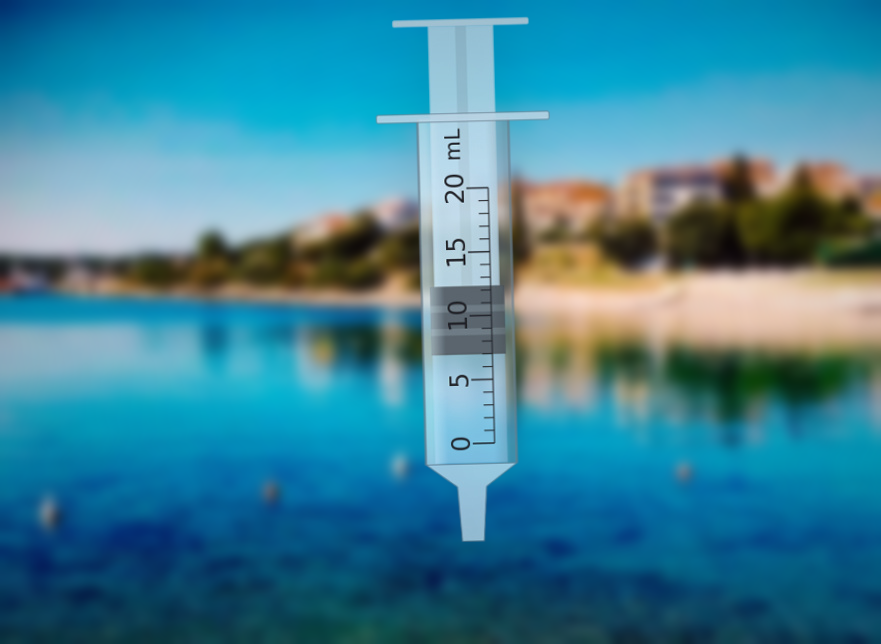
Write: 7 mL
